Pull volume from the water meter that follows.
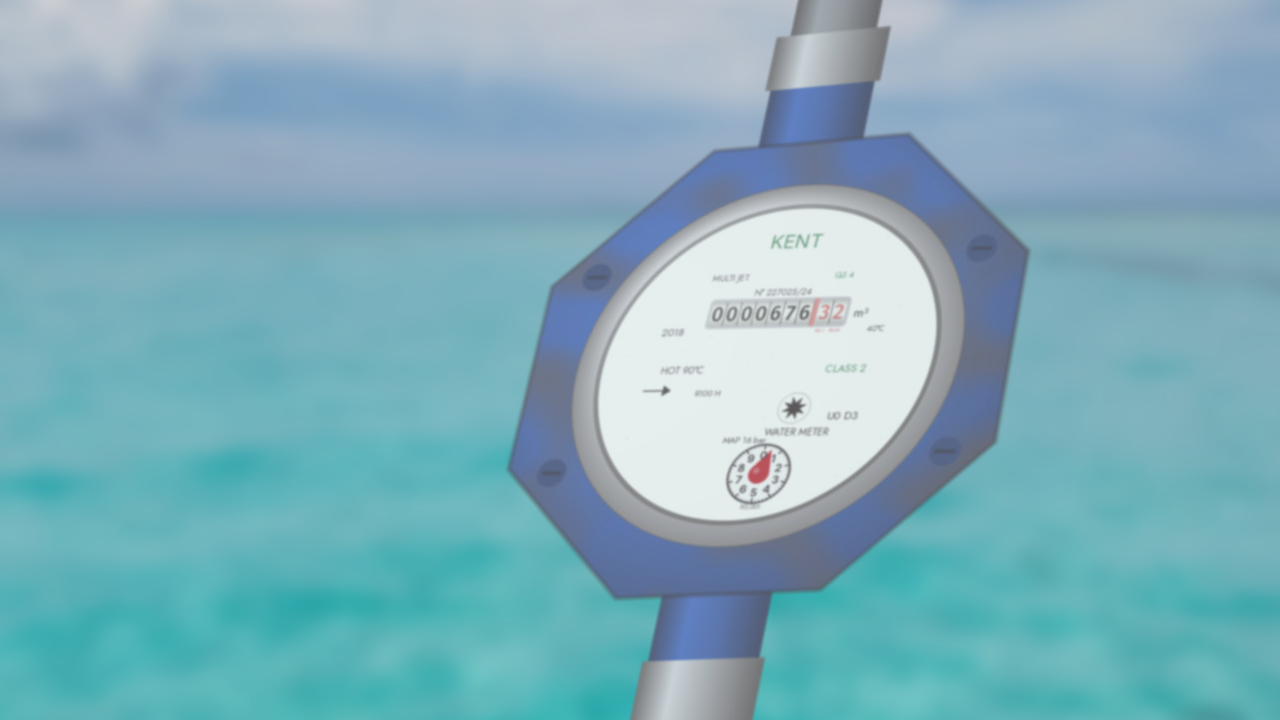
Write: 676.320 m³
